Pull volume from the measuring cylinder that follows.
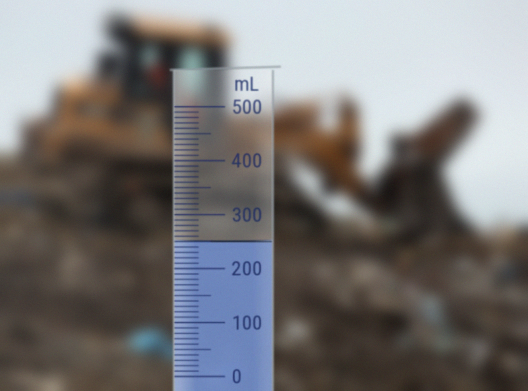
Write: 250 mL
